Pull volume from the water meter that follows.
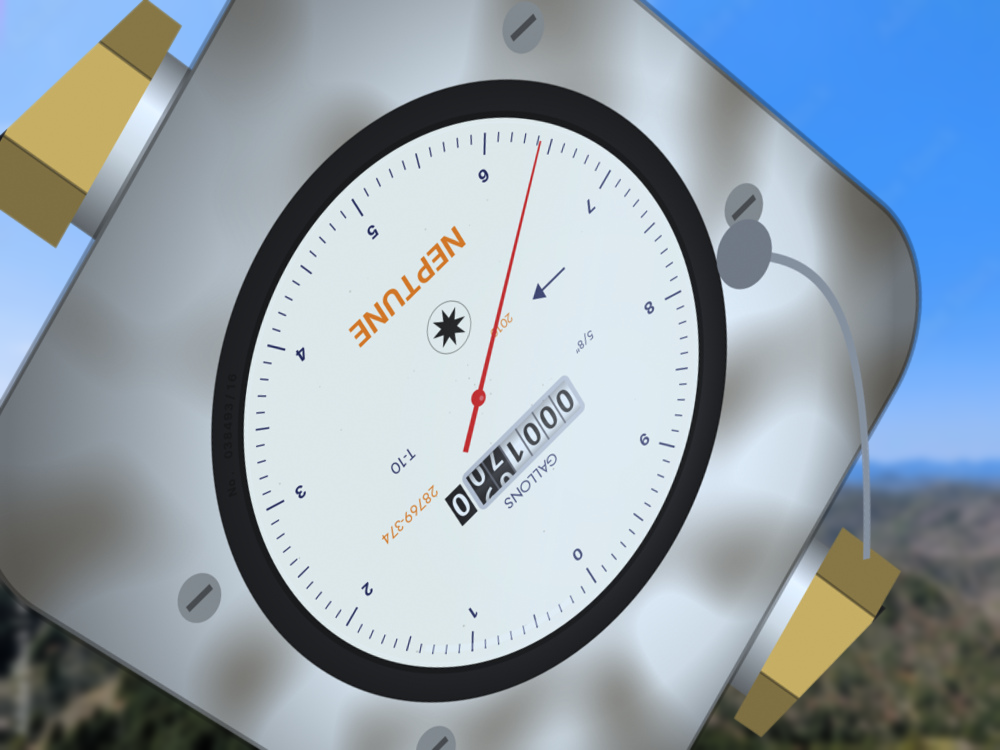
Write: 1696.4 gal
